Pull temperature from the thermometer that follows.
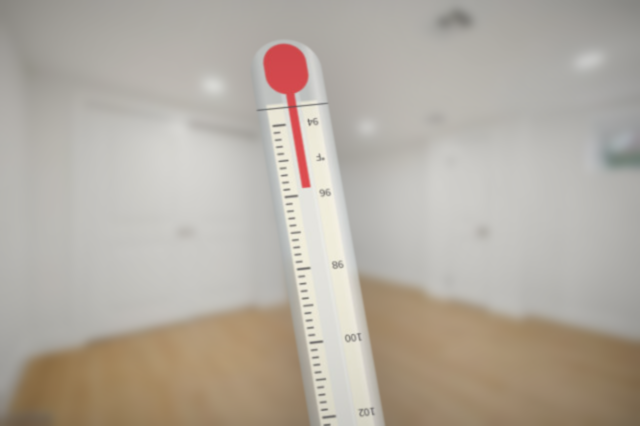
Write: 95.8 °F
